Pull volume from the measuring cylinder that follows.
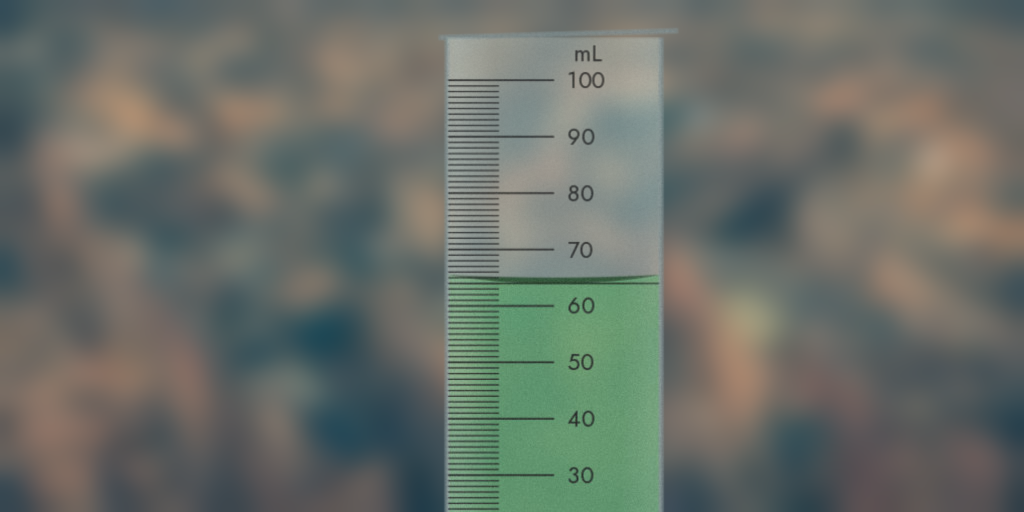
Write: 64 mL
